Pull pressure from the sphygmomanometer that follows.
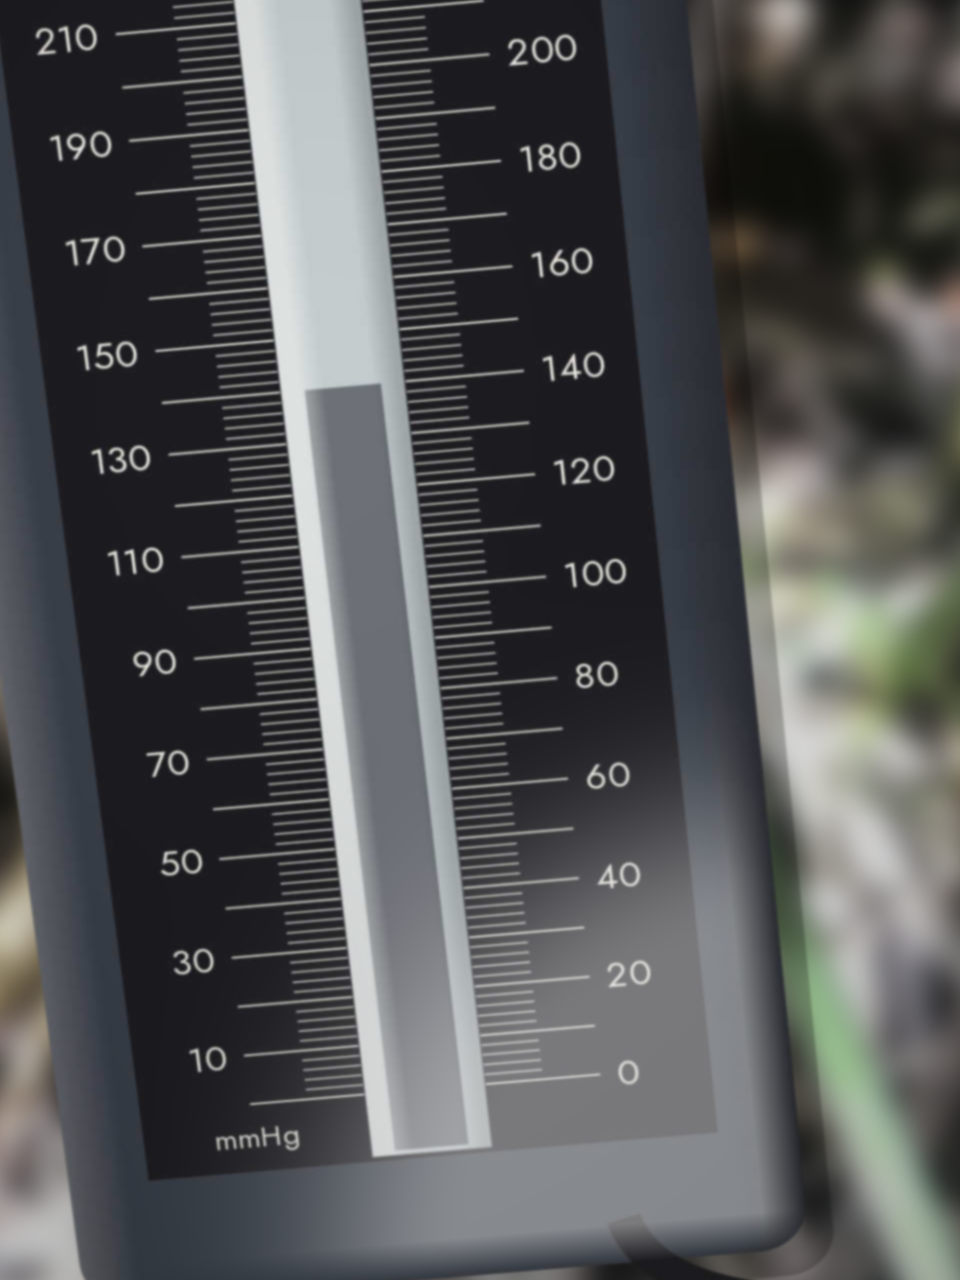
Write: 140 mmHg
